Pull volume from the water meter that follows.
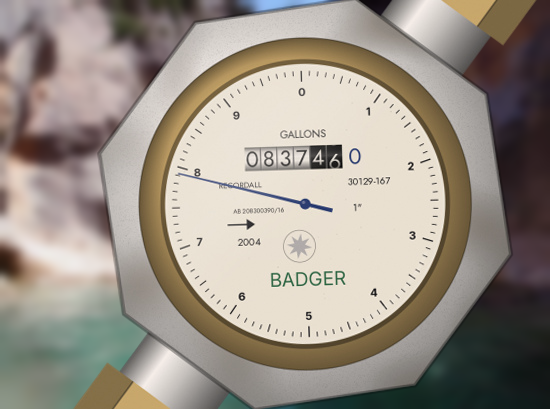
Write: 837457.9 gal
